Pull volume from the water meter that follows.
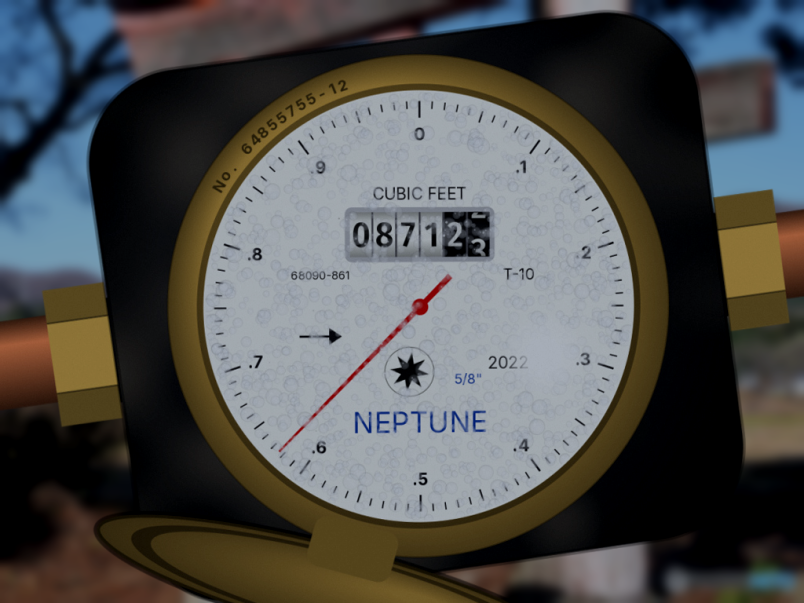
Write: 87122.62 ft³
